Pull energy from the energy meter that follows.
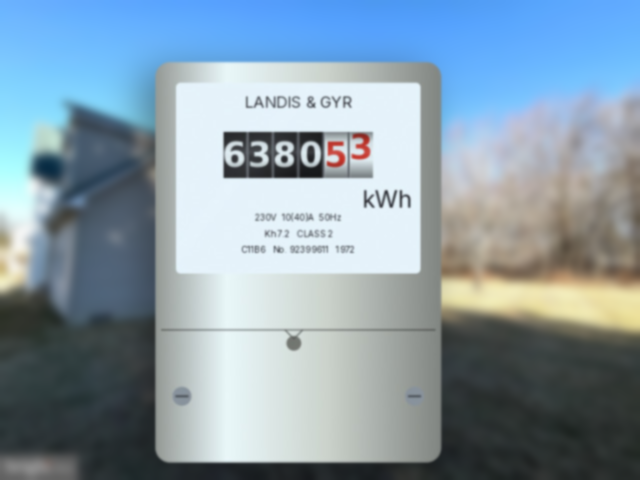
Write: 6380.53 kWh
